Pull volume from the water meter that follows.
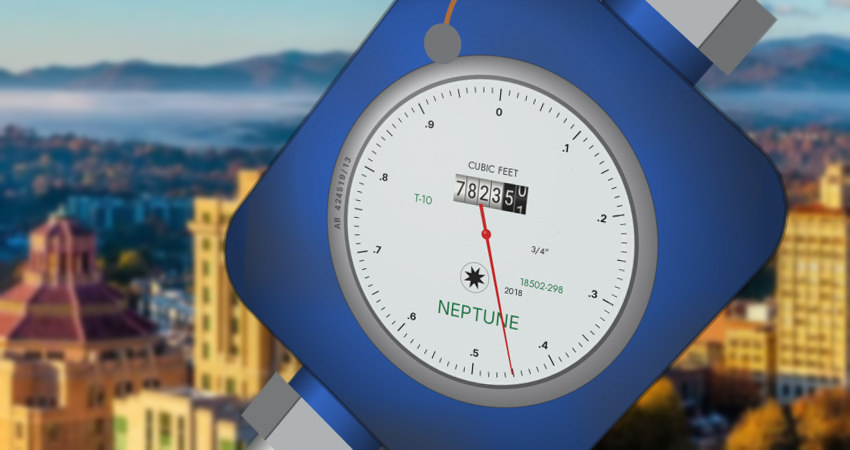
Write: 782350.45 ft³
